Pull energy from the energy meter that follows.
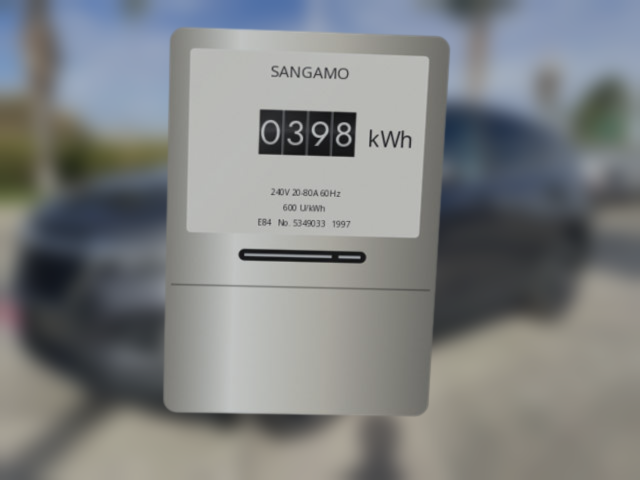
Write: 398 kWh
